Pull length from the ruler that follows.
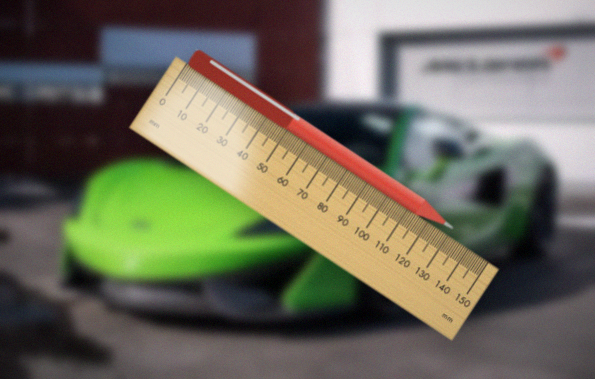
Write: 130 mm
